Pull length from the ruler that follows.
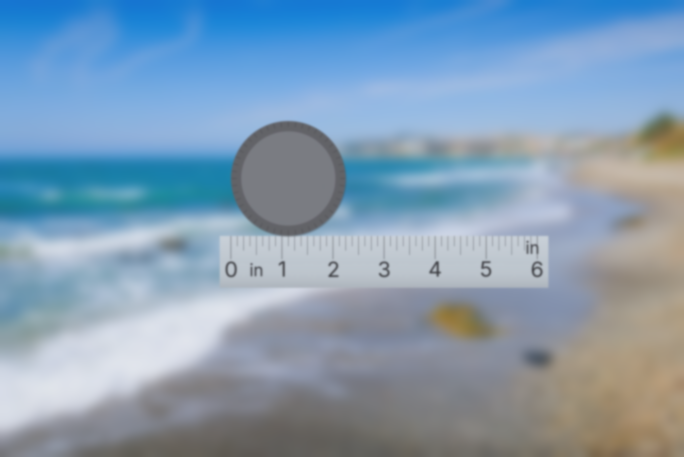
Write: 2.25 in
